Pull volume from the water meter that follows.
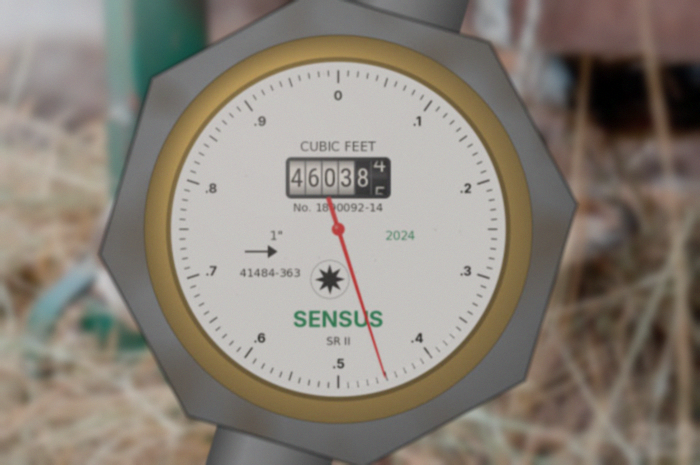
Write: 460384.45 ft³
